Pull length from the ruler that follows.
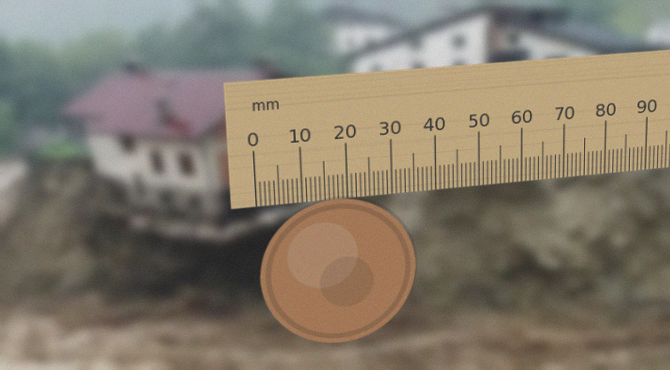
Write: 35 mm
